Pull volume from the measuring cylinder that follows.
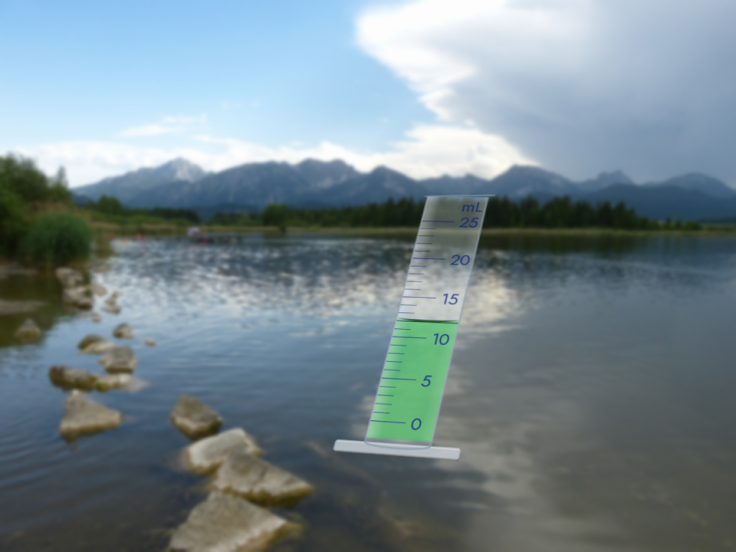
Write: 12 mL
